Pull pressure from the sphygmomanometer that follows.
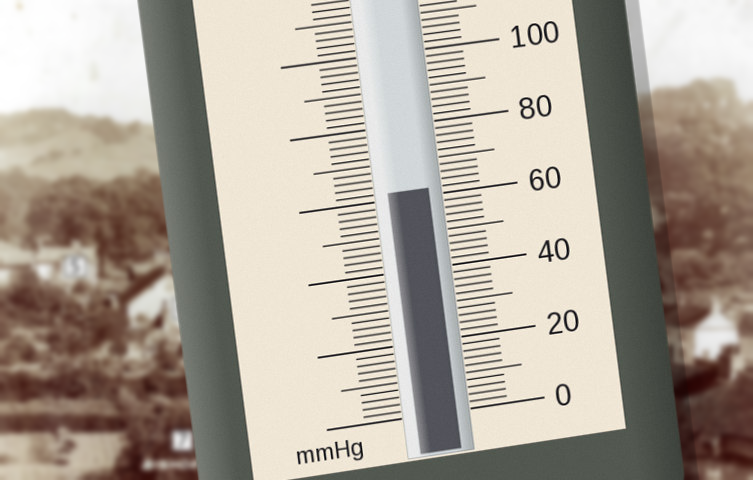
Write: 62 mmHg
